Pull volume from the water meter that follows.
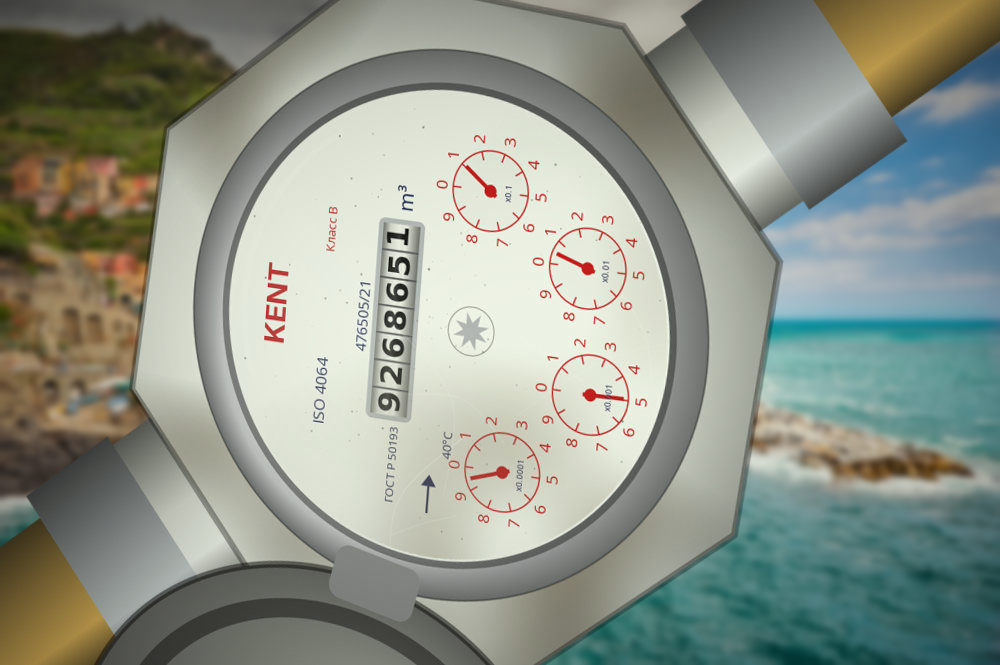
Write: 9268651.1049 m³
